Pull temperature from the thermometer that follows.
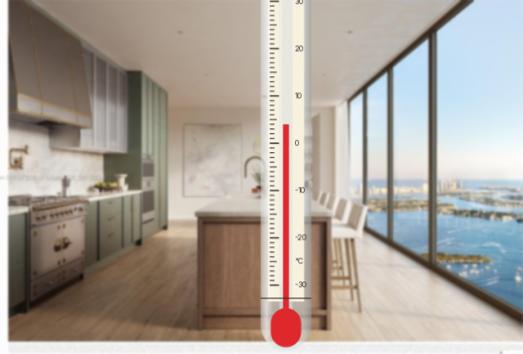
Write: 4 °C
